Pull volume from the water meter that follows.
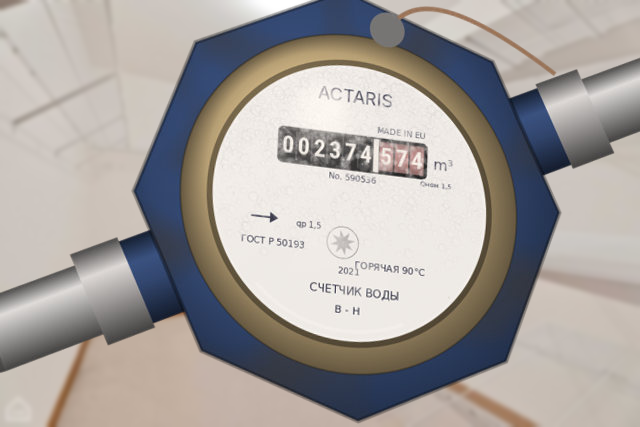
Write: 2374.574 m³
